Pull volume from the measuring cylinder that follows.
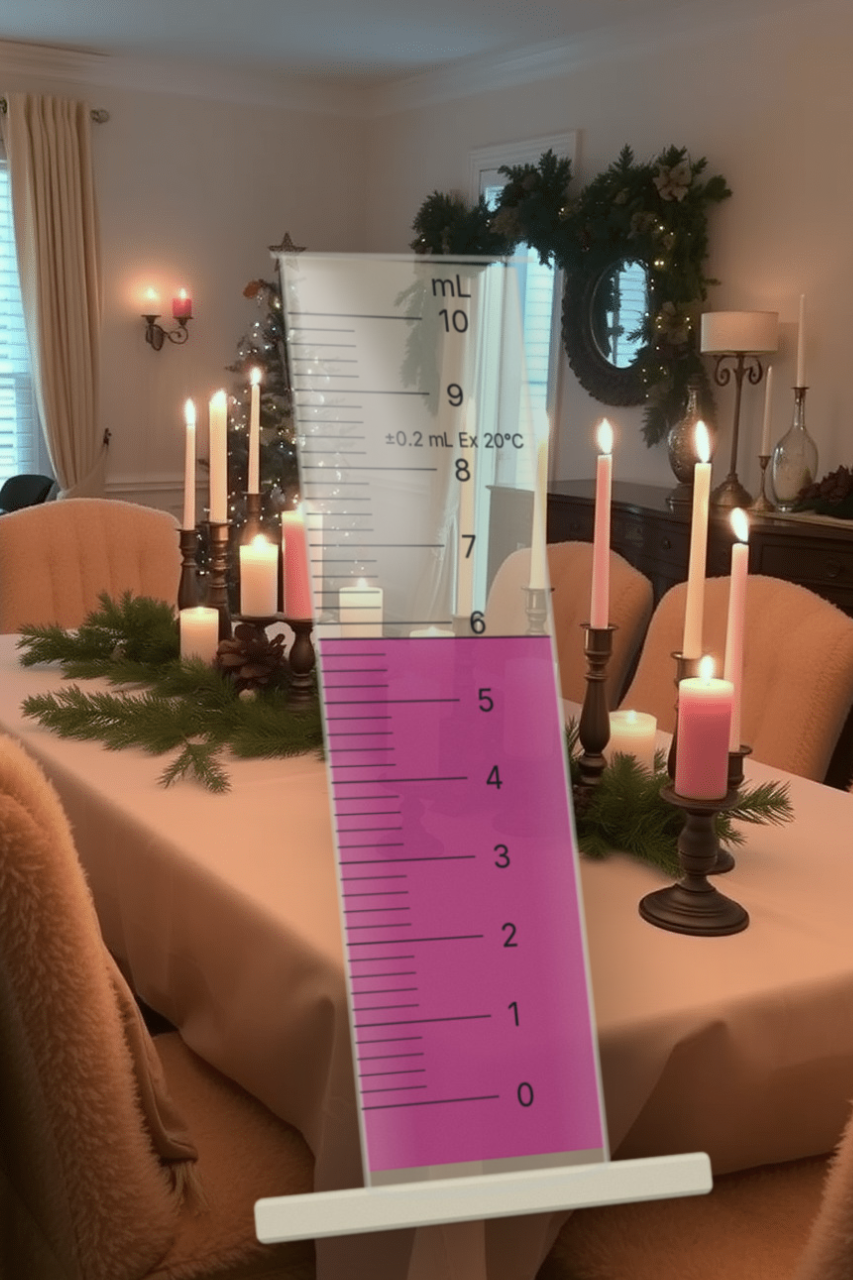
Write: 5.8 mL
